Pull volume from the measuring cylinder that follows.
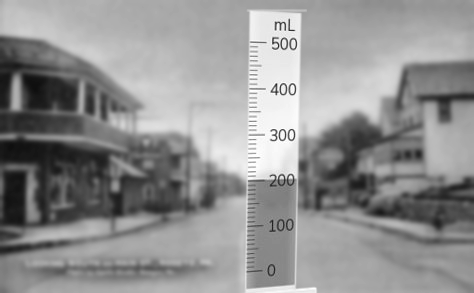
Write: 200 mL
